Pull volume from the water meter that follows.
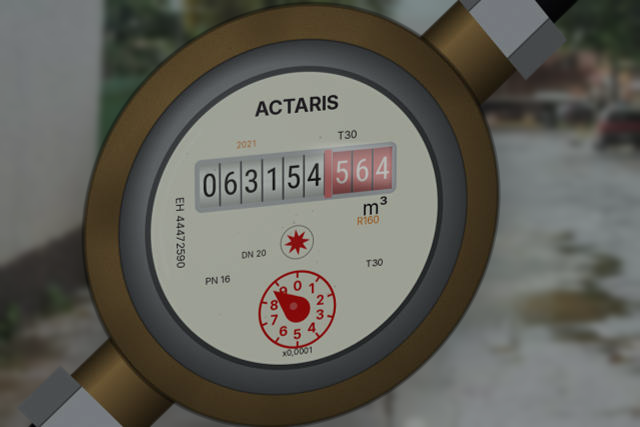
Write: 63154.5648 m³
